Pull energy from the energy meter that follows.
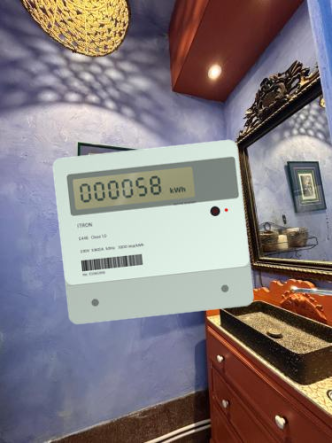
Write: 58 kWh
